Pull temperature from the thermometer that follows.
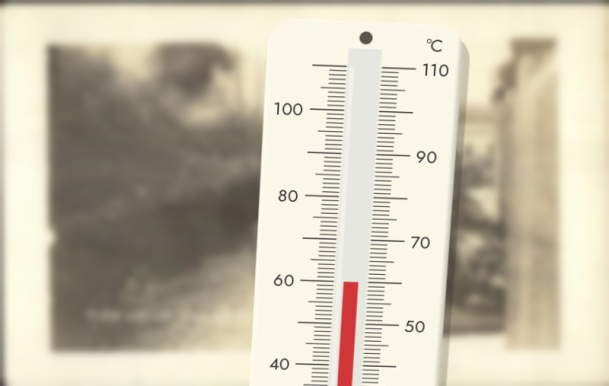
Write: 60 °C
